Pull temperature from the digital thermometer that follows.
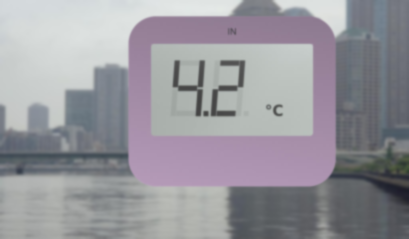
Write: 4.2 °C
